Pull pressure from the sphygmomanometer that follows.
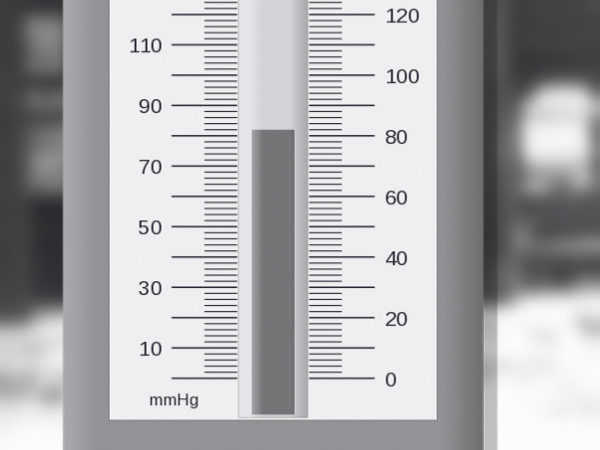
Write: 82 mmHg
